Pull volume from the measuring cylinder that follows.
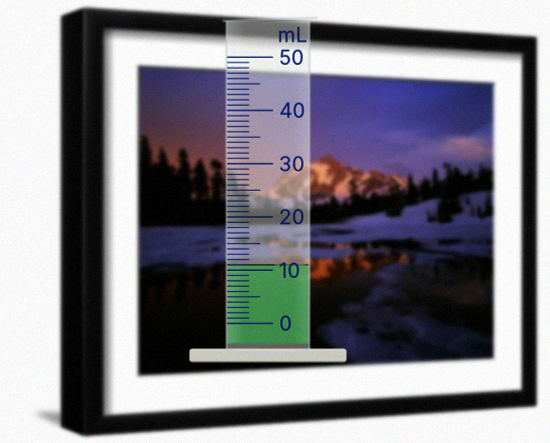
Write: 11 mL
